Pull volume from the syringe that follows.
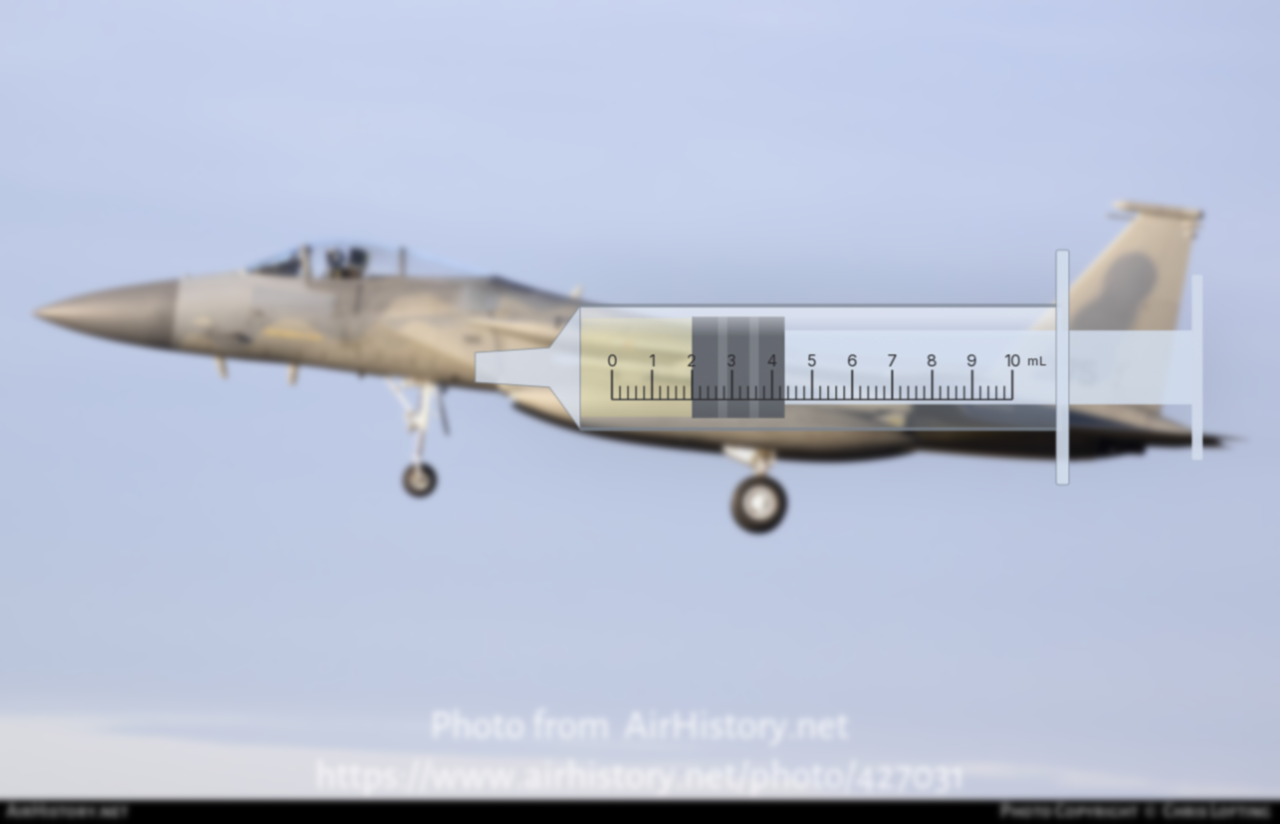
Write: 2 mL
